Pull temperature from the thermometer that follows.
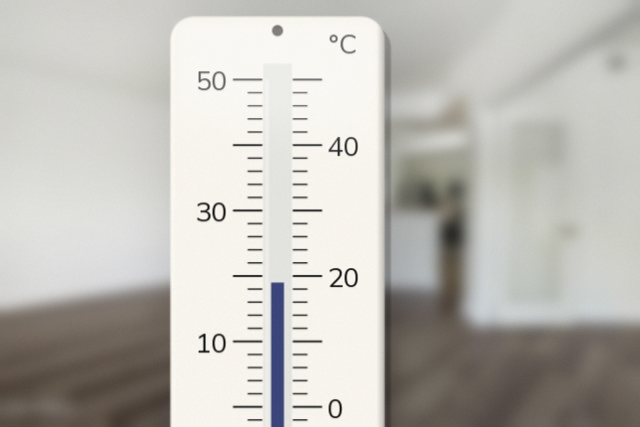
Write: 19 °C
